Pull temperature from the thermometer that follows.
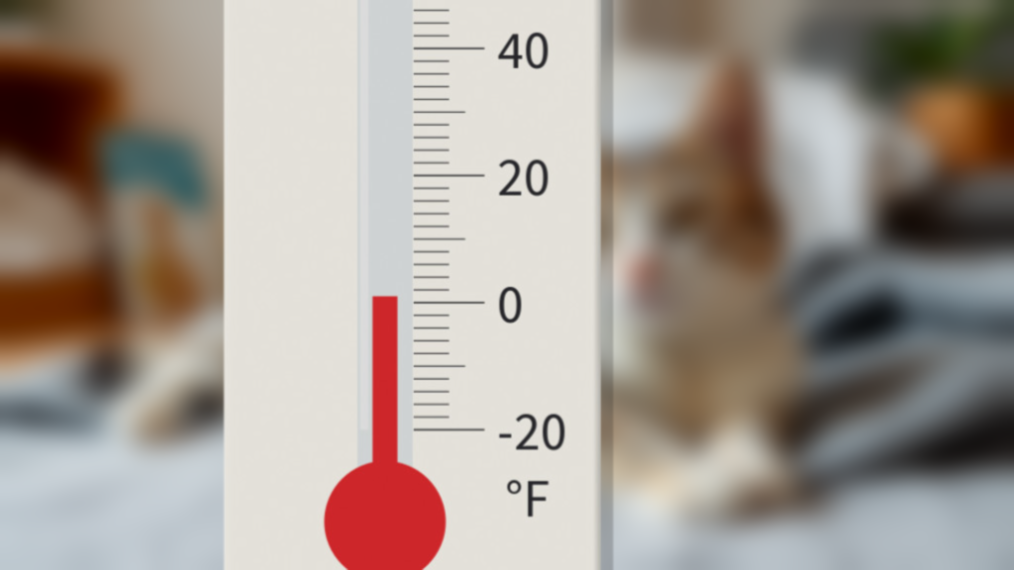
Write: 1 °F
